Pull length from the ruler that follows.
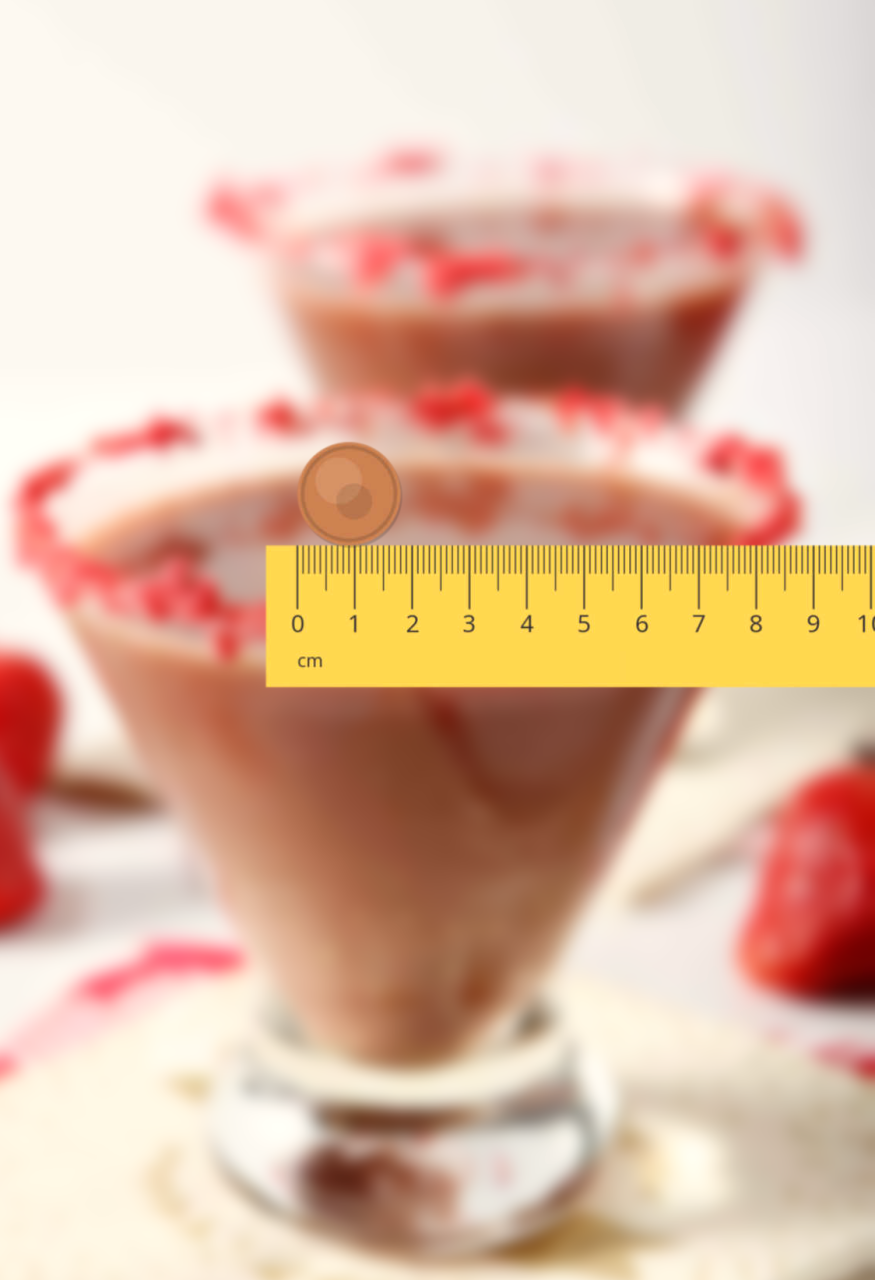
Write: 1.8 cm
